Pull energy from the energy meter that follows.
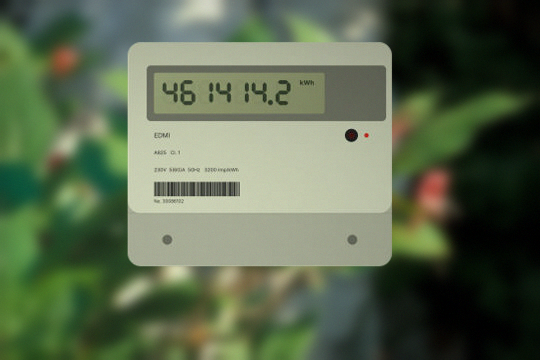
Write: 461414.2 kWh
